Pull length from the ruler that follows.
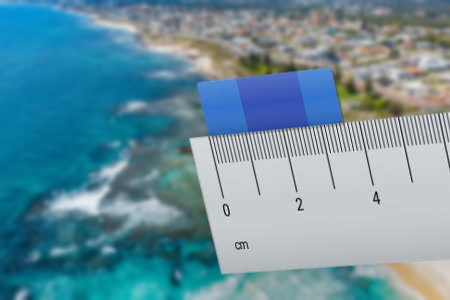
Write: 3.6 cm
